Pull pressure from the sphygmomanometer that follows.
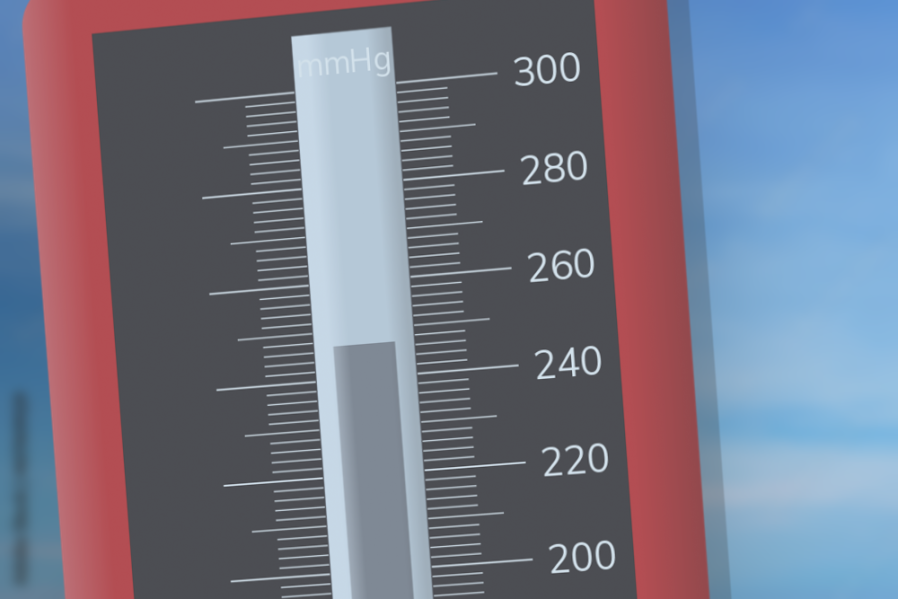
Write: 247 mmHg
